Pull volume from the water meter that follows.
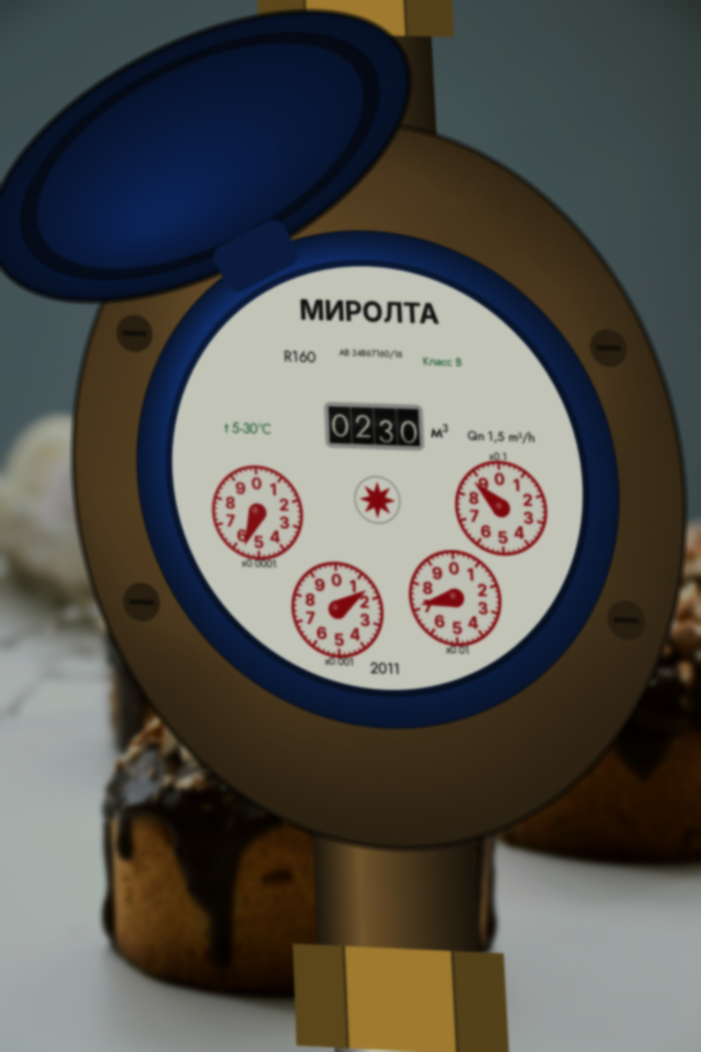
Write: 229.8715 m³
